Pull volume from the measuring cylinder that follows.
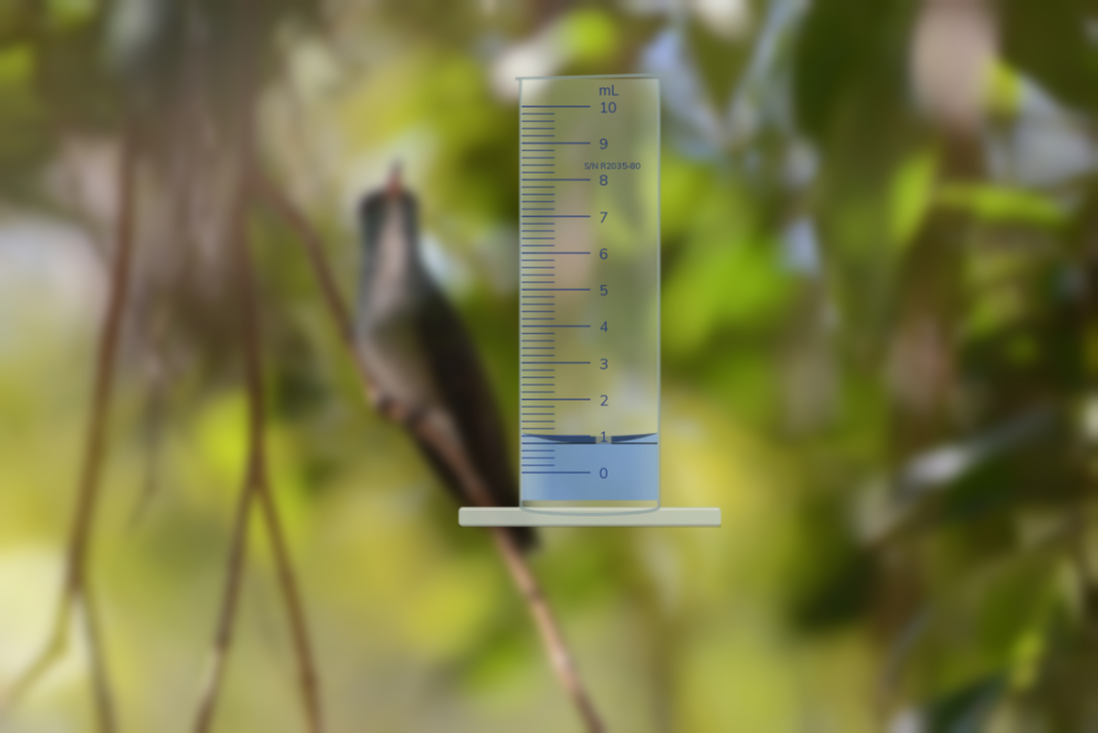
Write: 0.8 mL
